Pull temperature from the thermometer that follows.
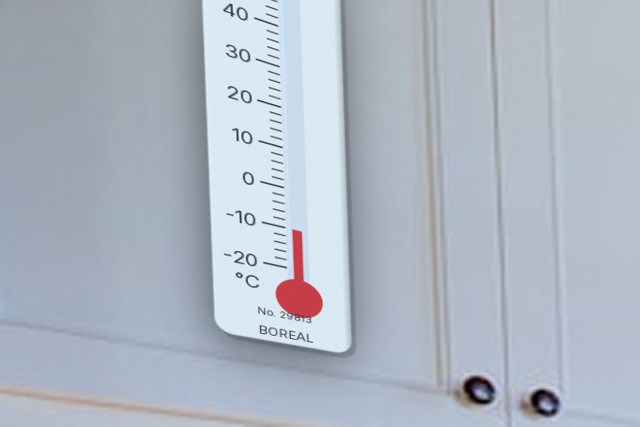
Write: -10 °C
